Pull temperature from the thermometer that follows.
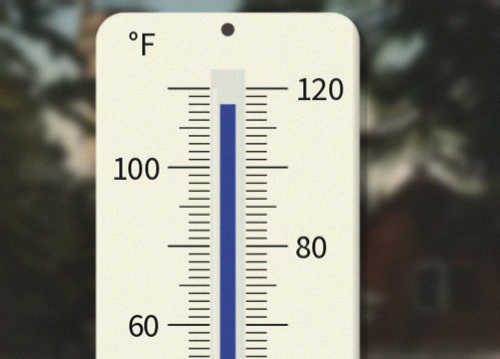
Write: 116 °F
